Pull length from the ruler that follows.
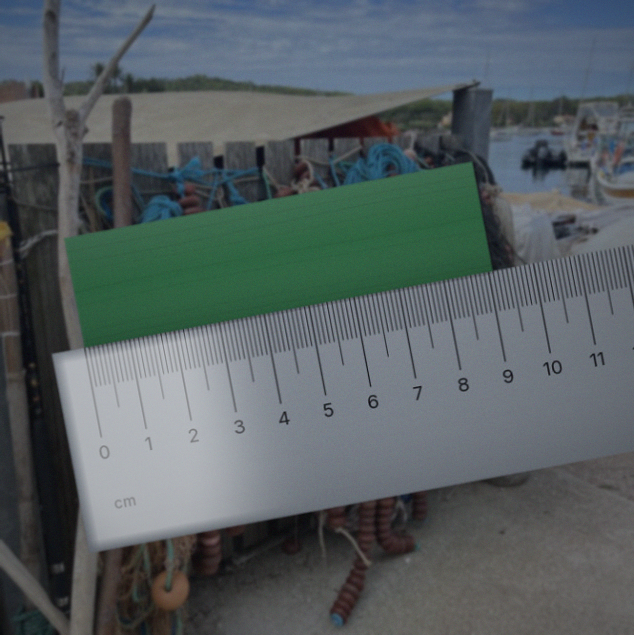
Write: 9.1 cm
